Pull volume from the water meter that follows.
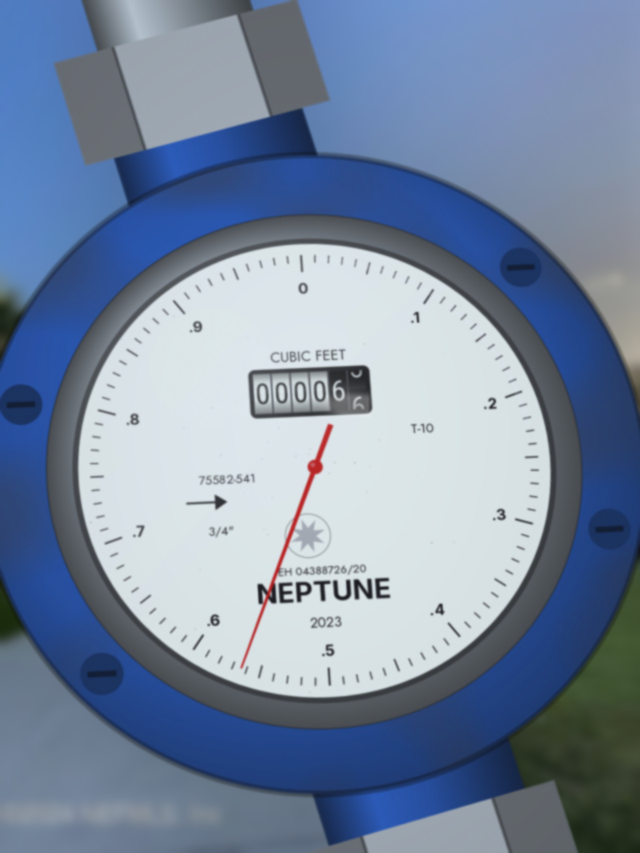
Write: 65.56 ft³
